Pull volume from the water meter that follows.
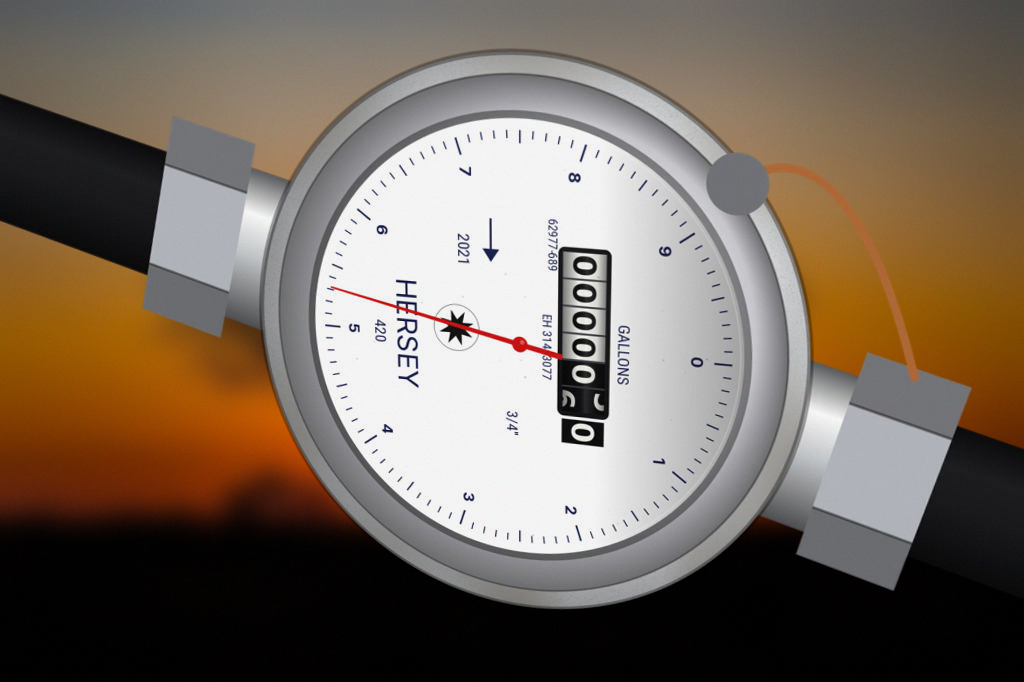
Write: 55.3 gal
